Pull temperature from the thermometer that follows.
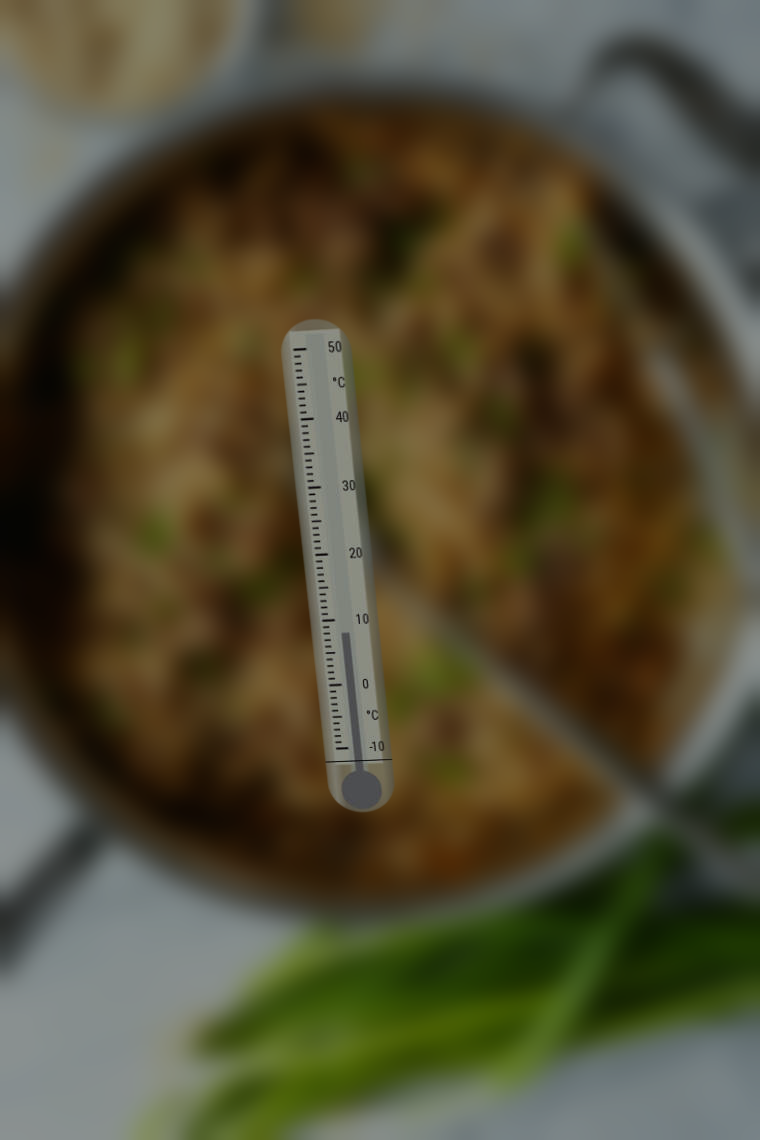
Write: 8 °C
